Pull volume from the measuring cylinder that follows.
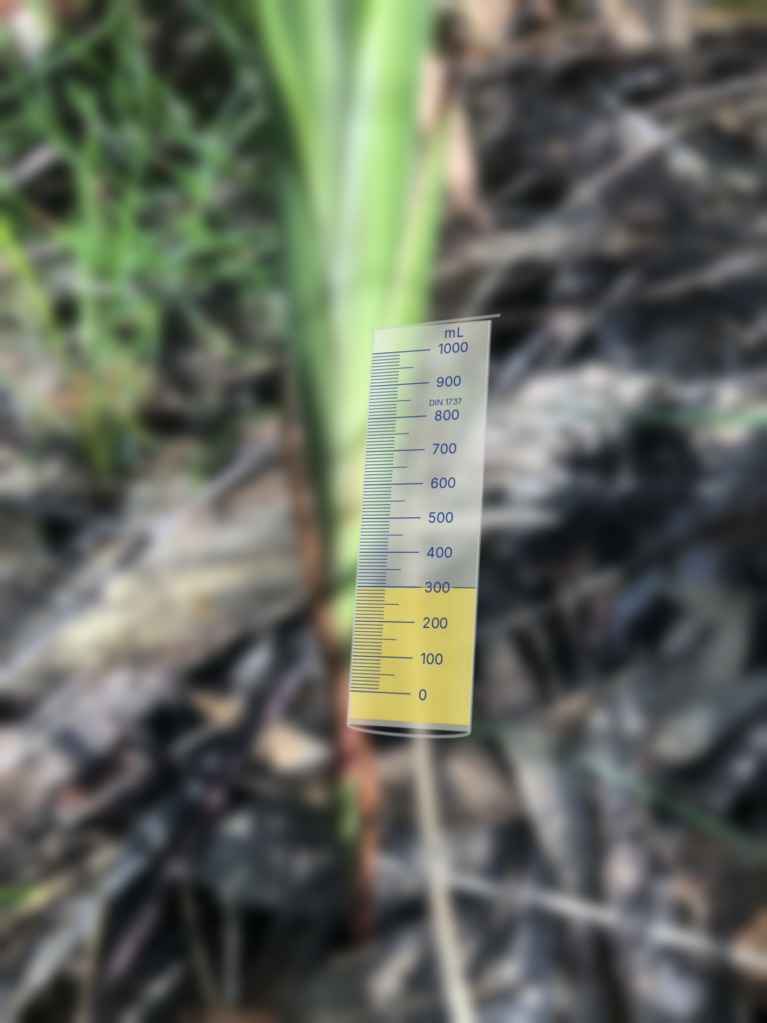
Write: 300 mL
